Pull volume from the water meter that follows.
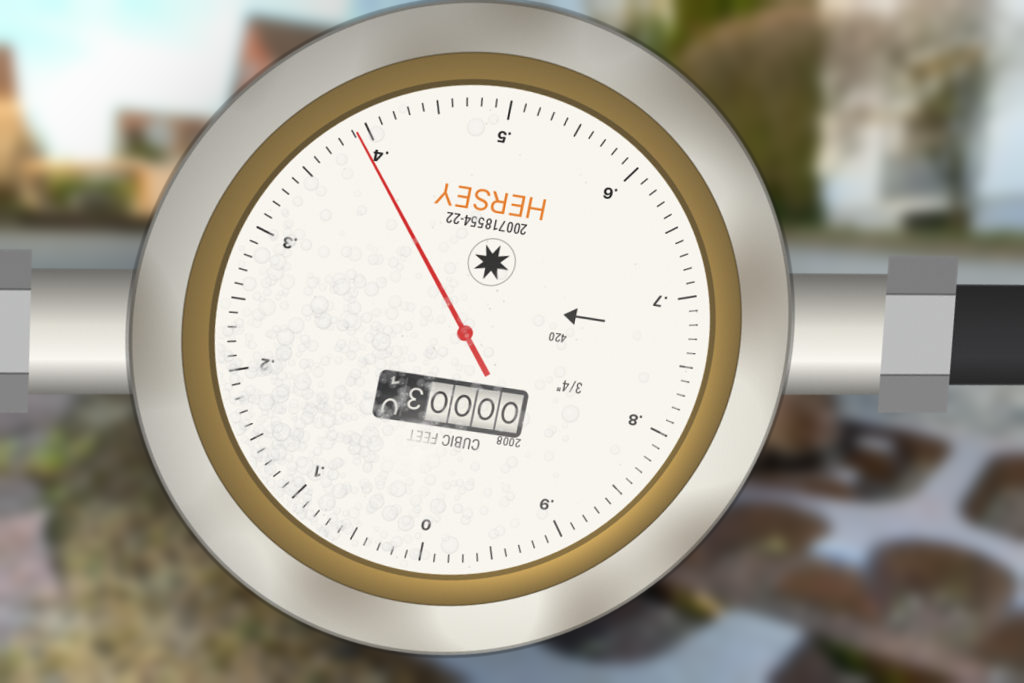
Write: 30.39 ft³
